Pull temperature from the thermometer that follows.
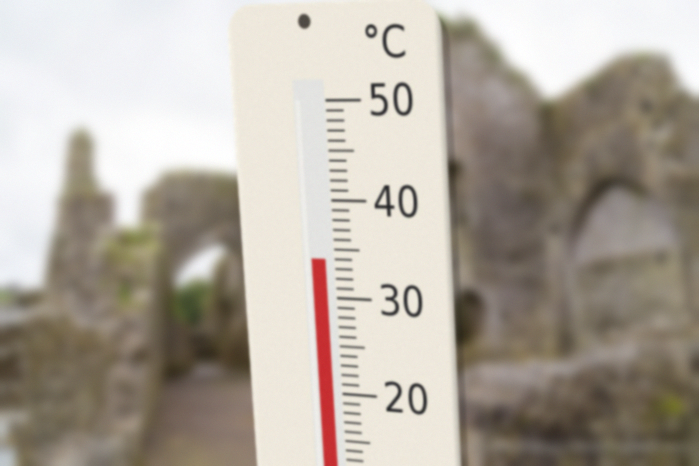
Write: 34 °C
